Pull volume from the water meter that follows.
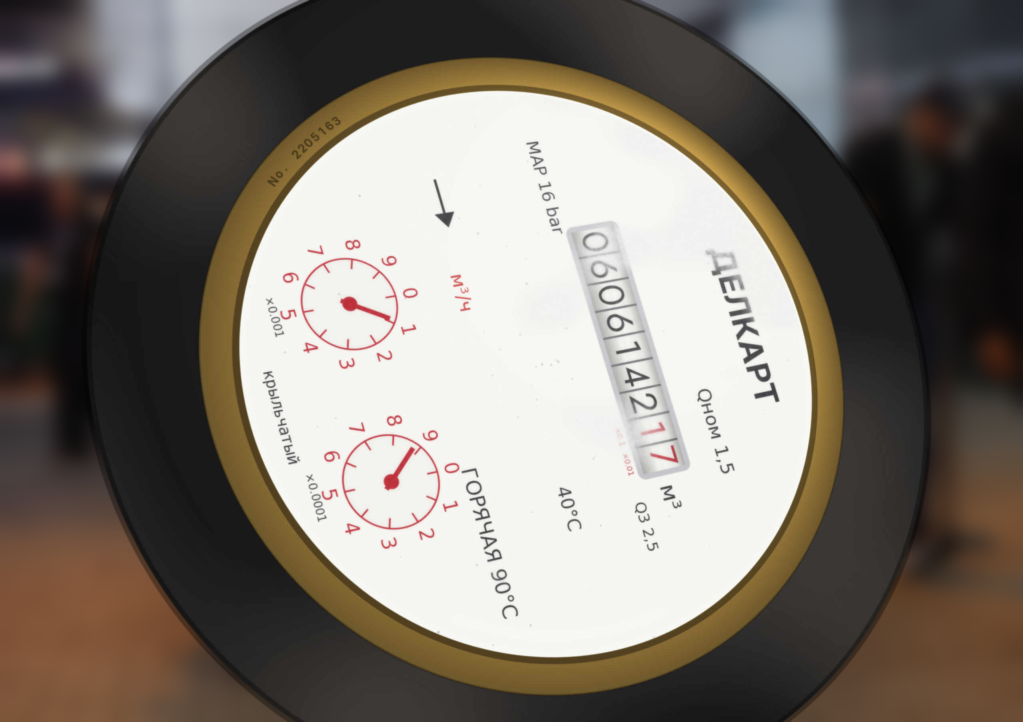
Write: 606142.1708 m³
